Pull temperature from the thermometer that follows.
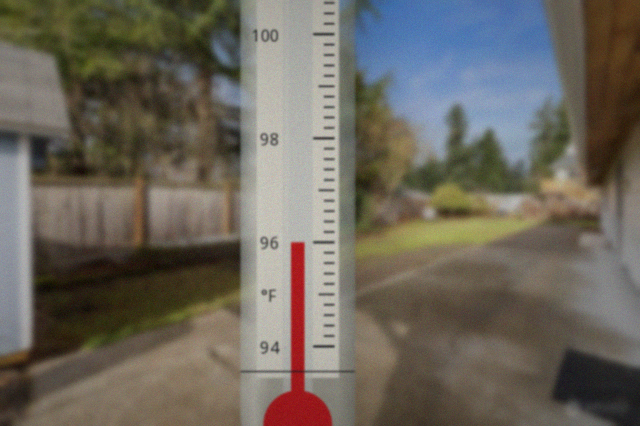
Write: 96 °F
